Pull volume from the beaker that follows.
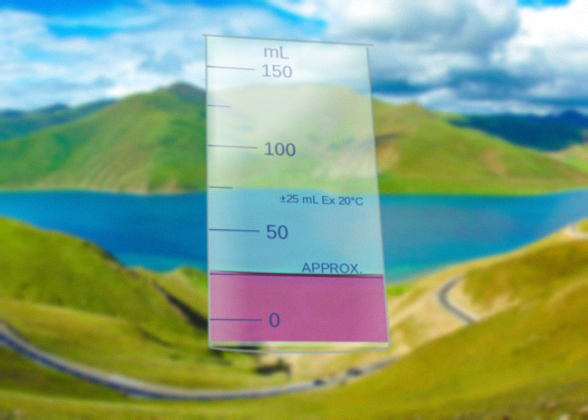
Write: 25 mL
